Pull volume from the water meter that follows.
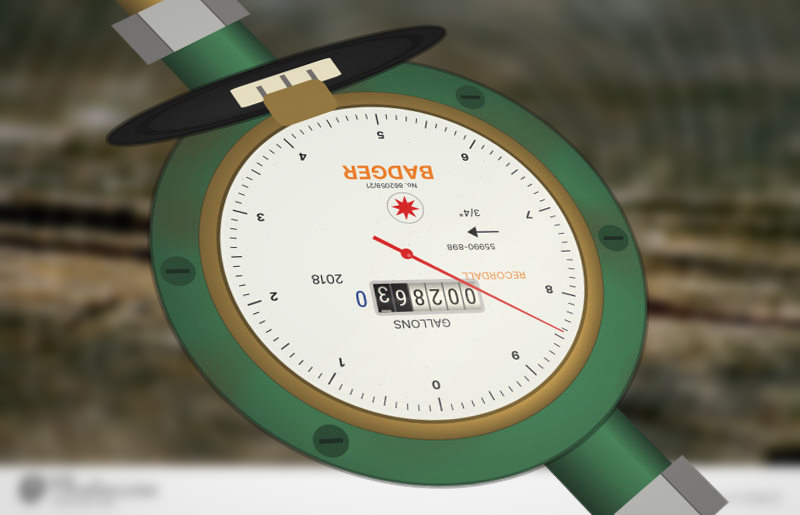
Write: 28628.4 gal
